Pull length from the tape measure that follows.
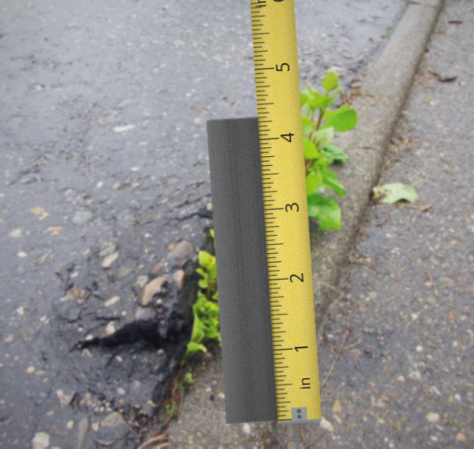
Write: 4.3125 in
